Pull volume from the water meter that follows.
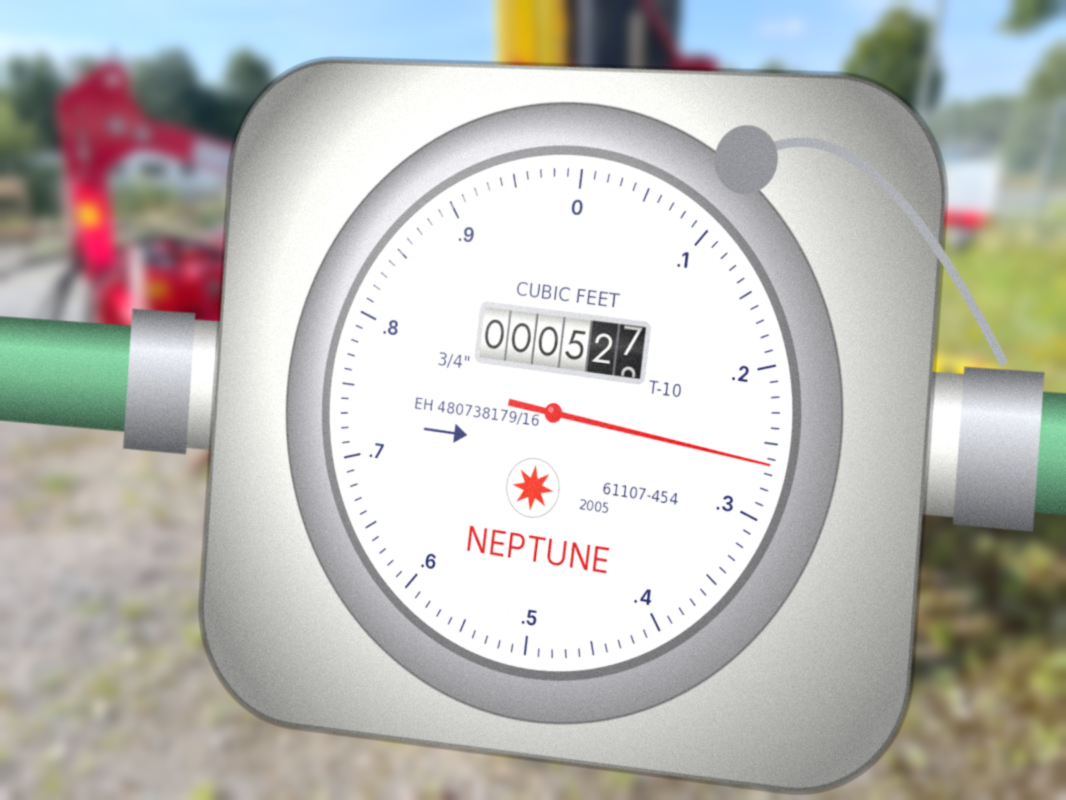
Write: 527.26 ft³
